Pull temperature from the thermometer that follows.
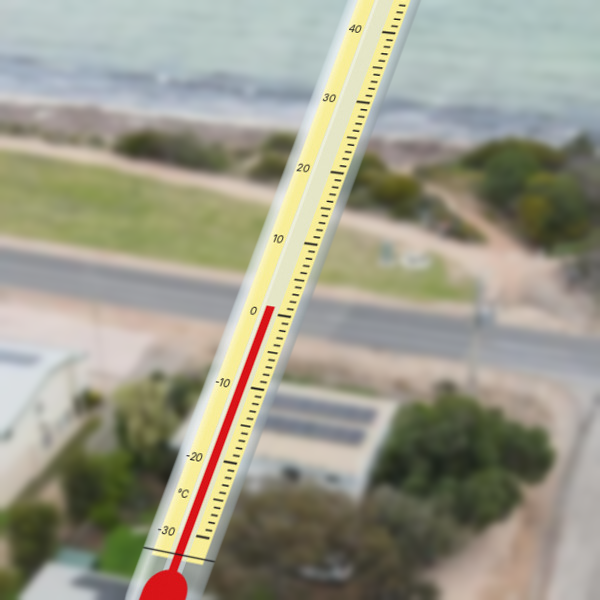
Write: 1 °C
